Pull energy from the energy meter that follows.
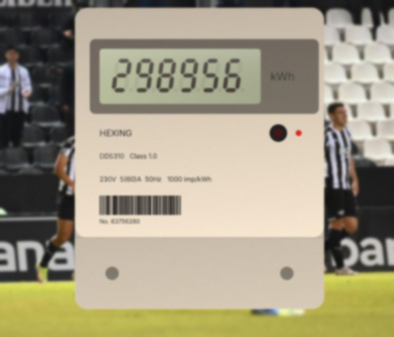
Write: 298956 kWh
